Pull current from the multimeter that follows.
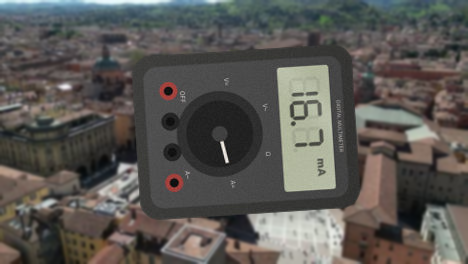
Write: 16.7 mA
